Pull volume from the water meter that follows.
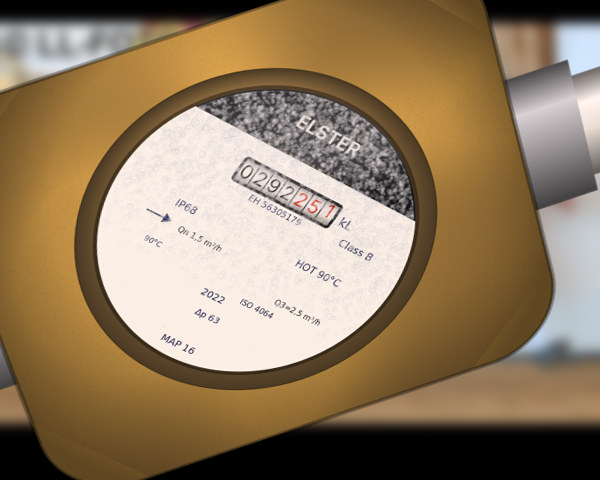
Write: 292.251 kL
